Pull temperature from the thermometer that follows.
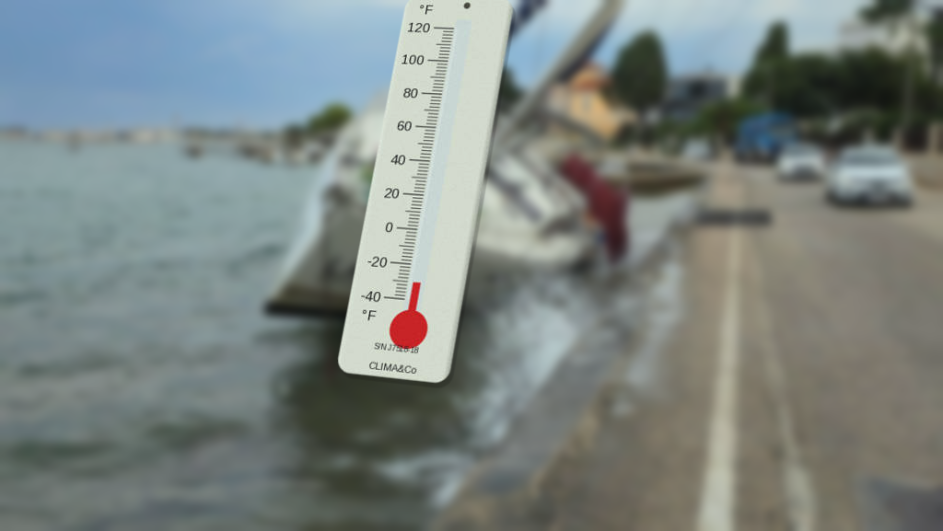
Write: -30 °F
